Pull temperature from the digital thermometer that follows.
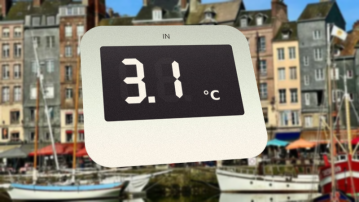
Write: 3.1 °C
